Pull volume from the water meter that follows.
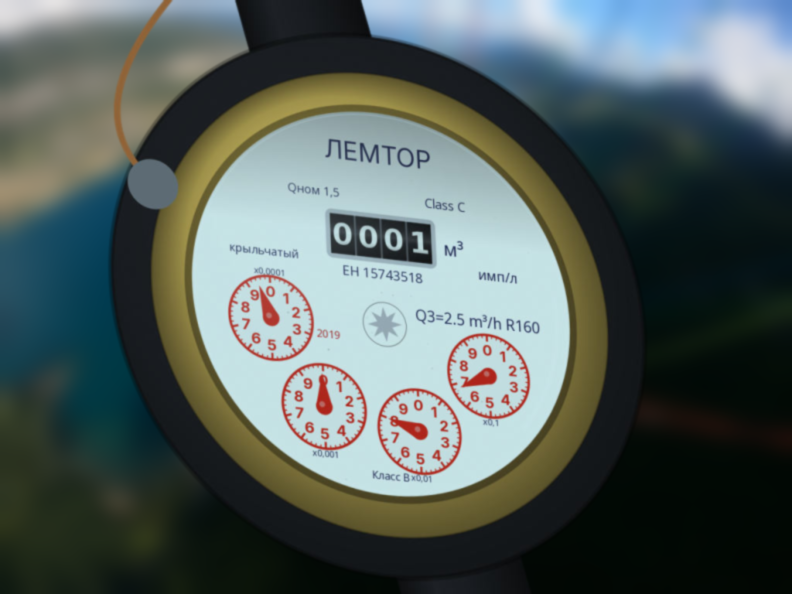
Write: 1.6799 m³
